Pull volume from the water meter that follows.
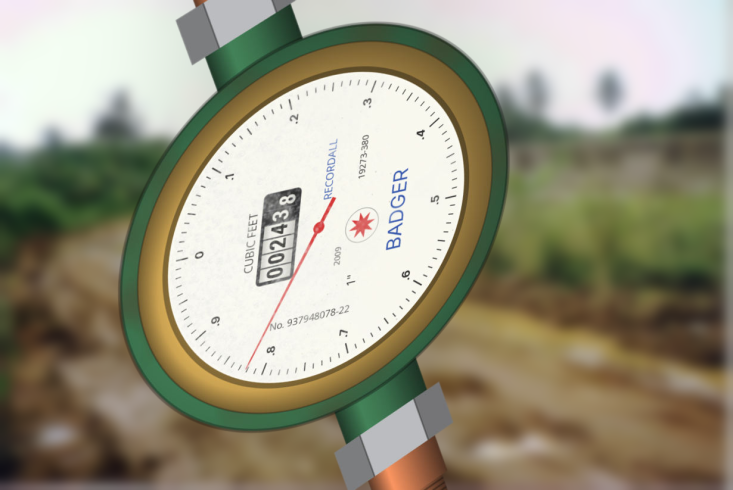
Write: 2437.82 ft³
